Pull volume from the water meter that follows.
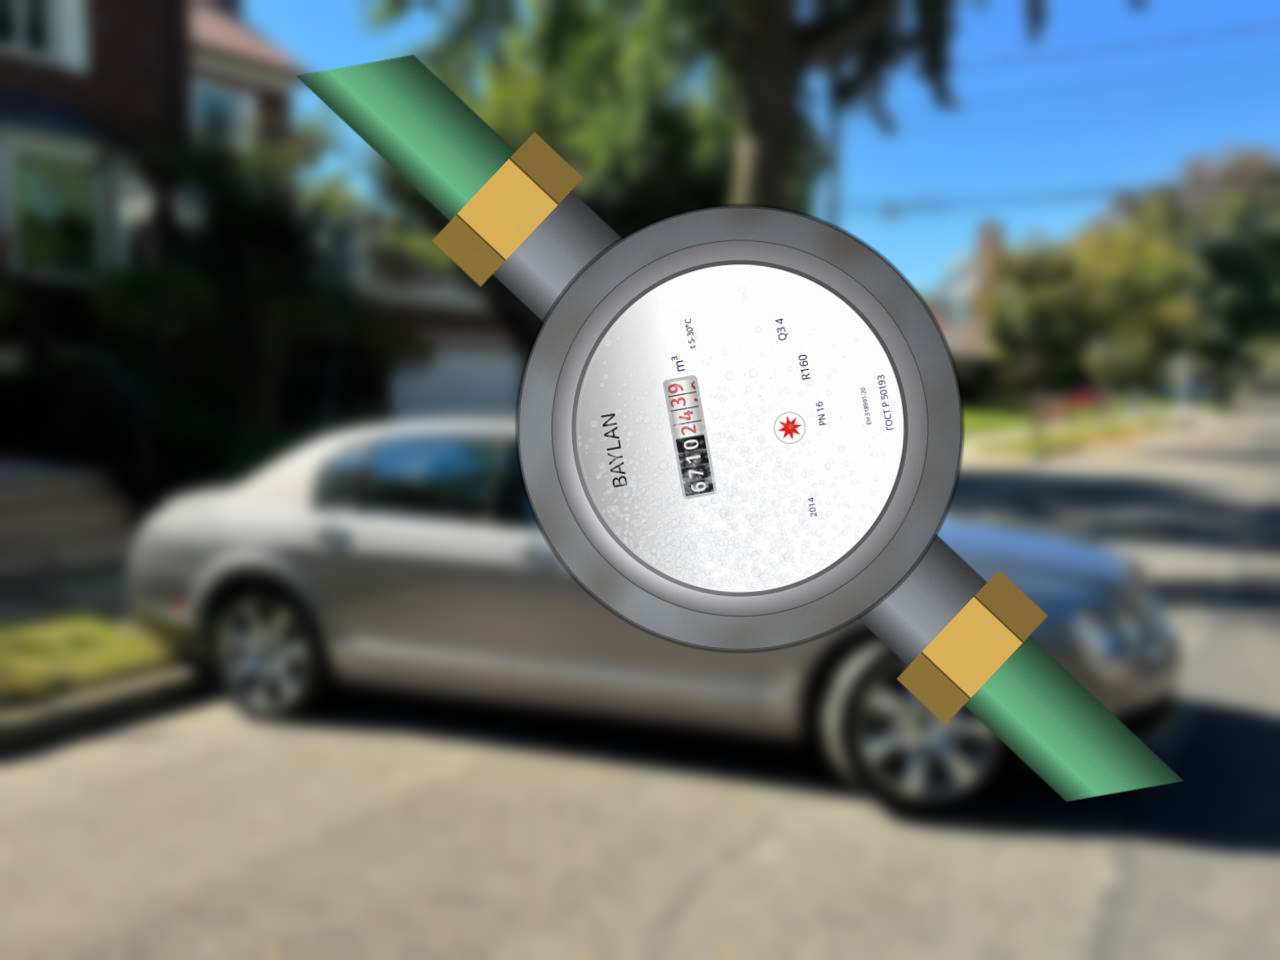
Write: 6710.2439 m³
